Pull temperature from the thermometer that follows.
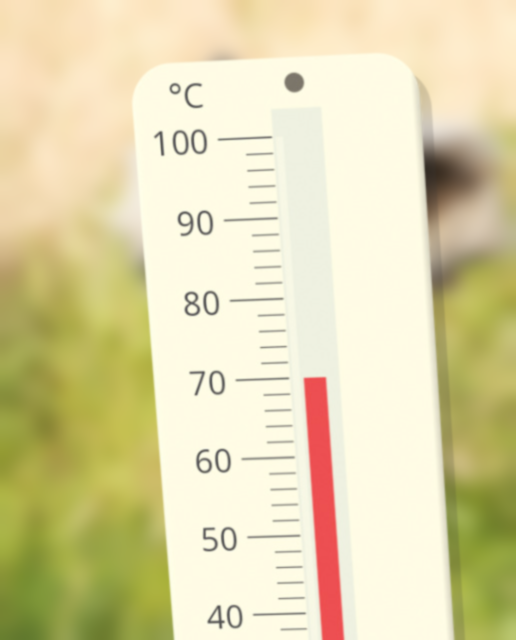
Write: 70 °C
